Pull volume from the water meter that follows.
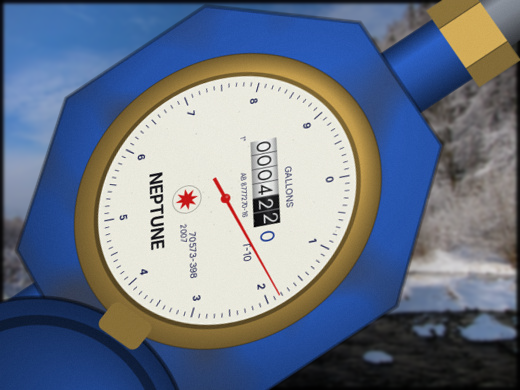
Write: 4221.8 gal
